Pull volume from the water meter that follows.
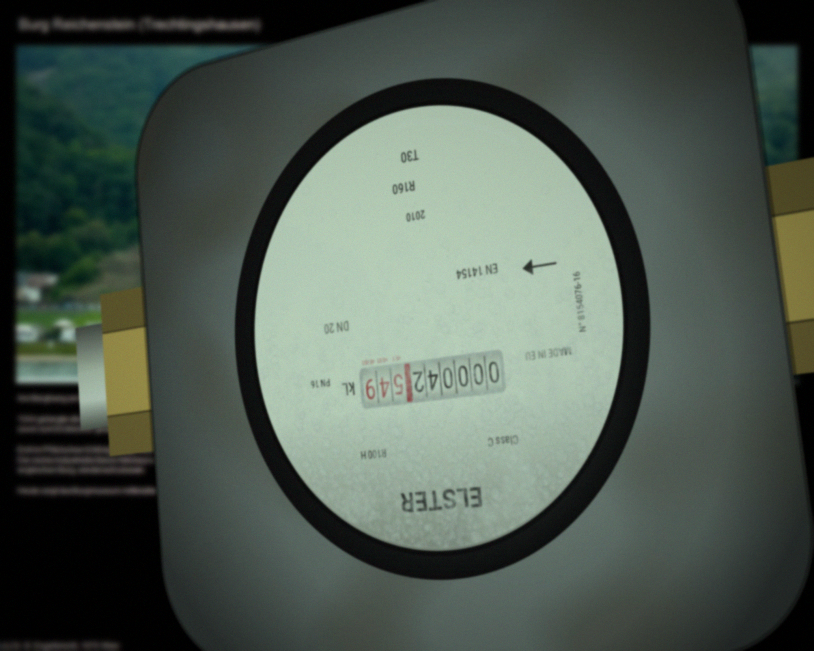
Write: 42.549 kL
